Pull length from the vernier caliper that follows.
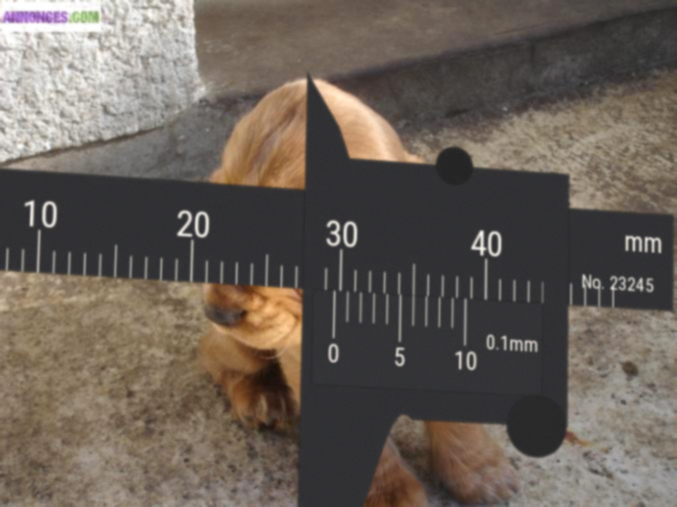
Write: 29.6 mm
